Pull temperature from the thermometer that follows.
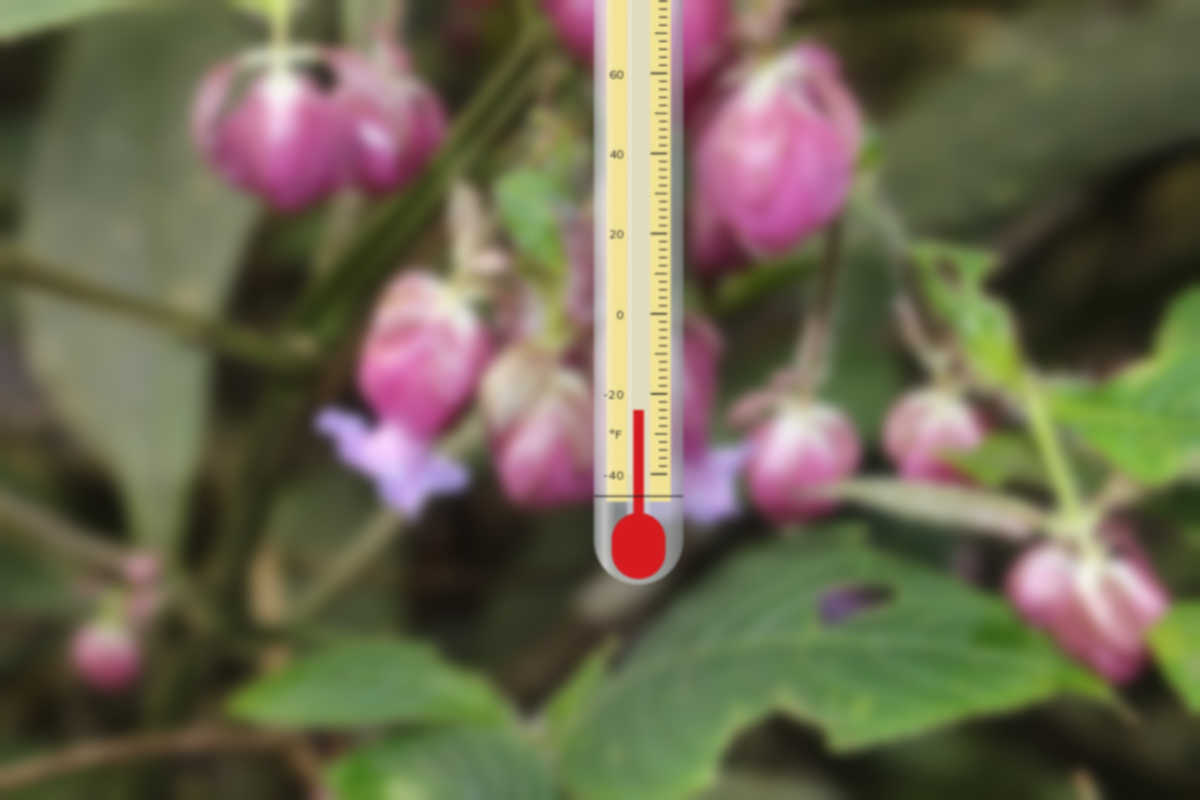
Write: -24 °F
